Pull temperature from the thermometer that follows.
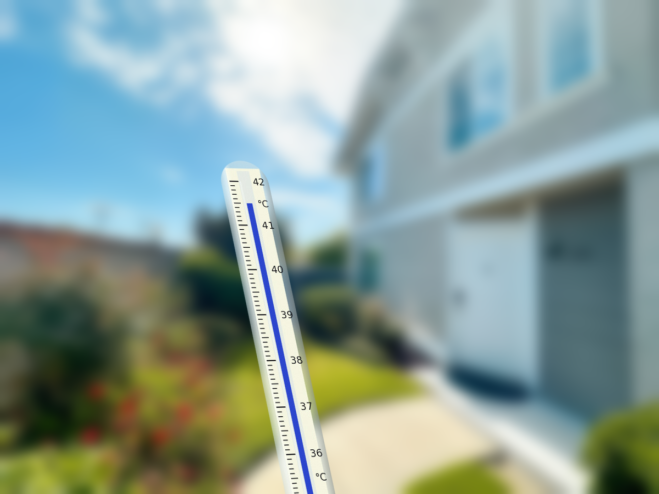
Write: 41.5 °C
